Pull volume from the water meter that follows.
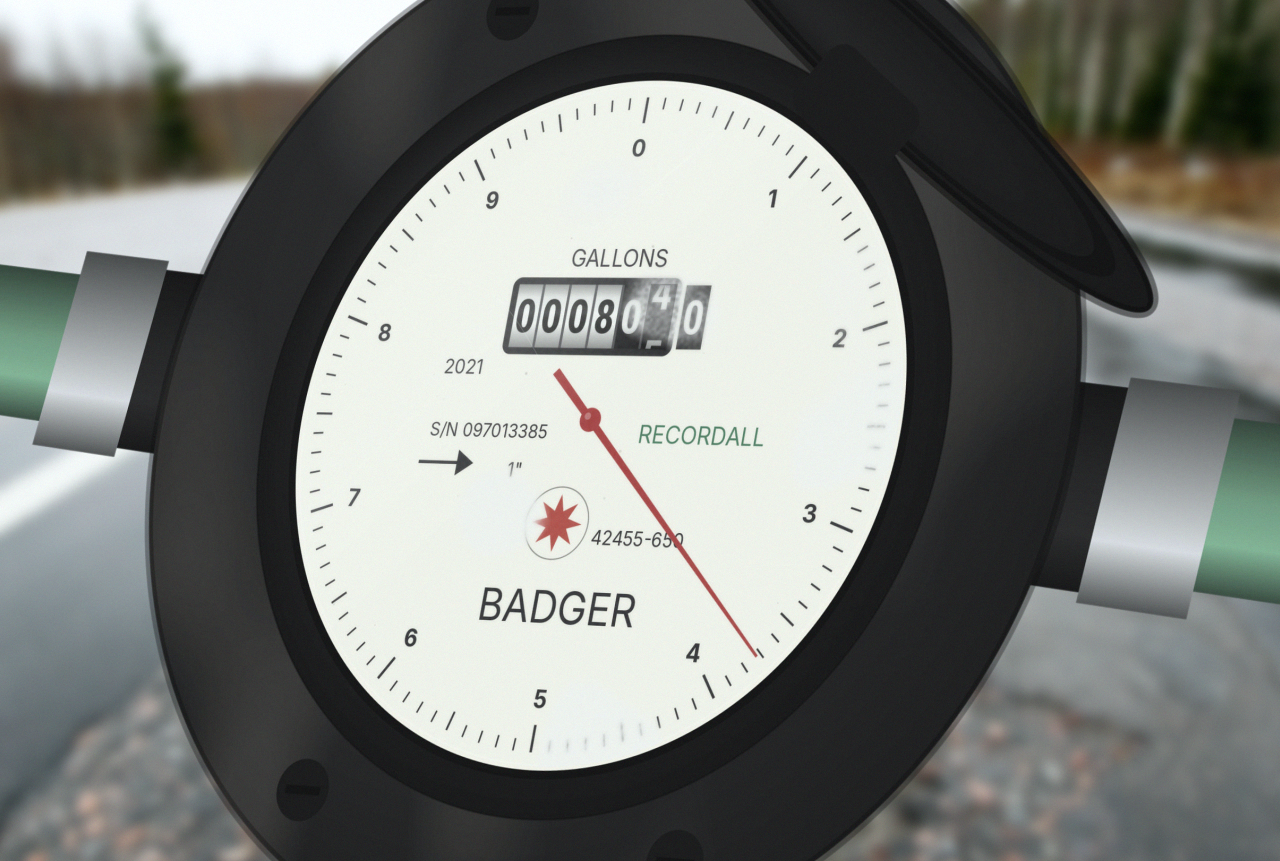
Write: 8043.7 gal
